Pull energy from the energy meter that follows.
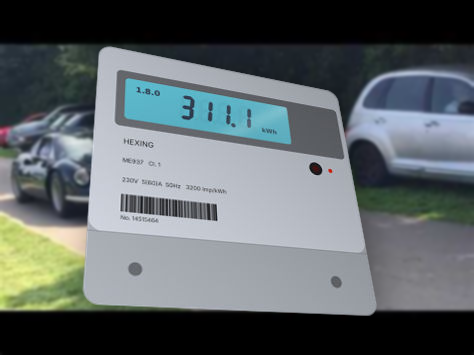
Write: 311.1 kWh
